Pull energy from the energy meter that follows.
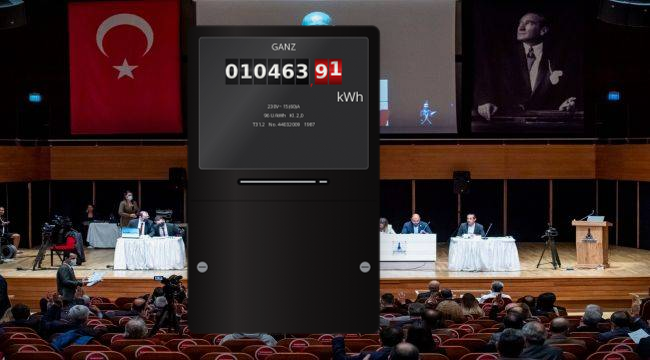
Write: 10463.91 kWh
